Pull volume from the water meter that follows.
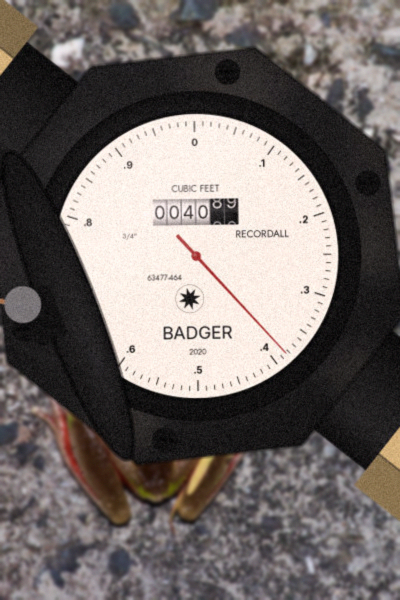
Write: 4089.38 ft³
